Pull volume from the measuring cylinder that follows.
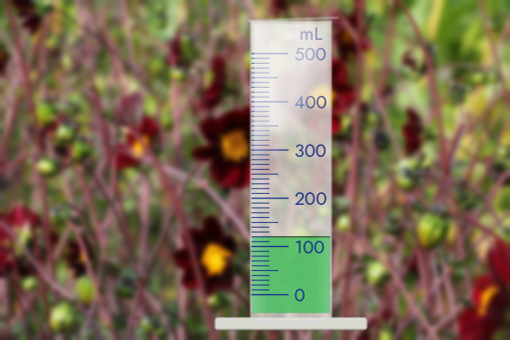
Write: 120 mL
